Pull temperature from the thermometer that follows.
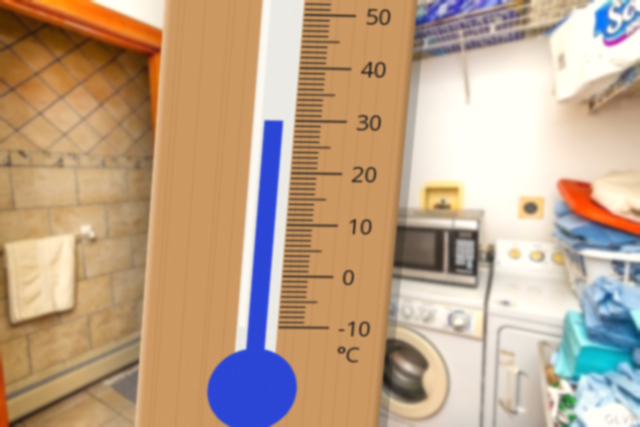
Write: 30 °C
